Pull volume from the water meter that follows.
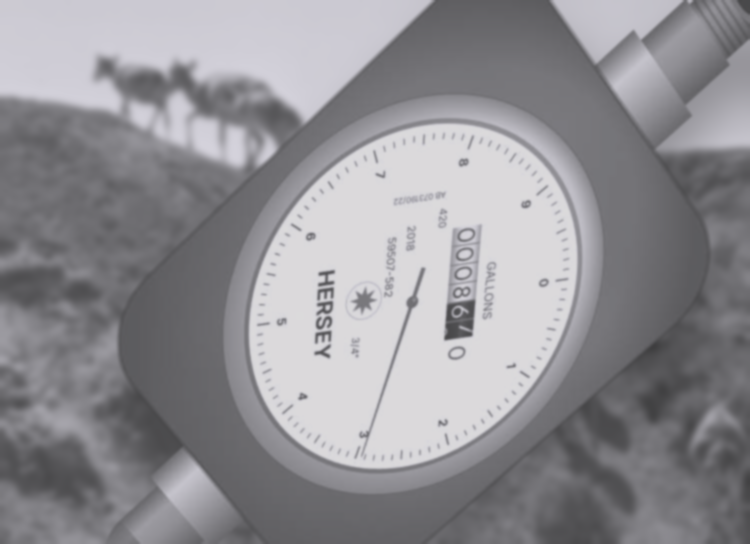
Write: 8672.9 gal
